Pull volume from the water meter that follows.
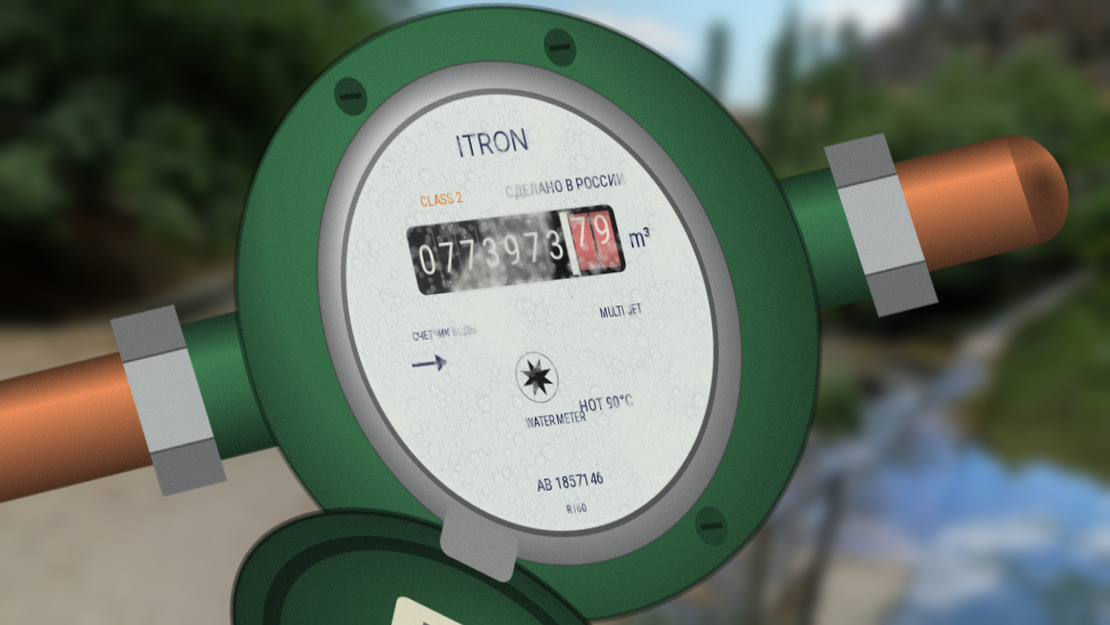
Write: 773973.79 m³
